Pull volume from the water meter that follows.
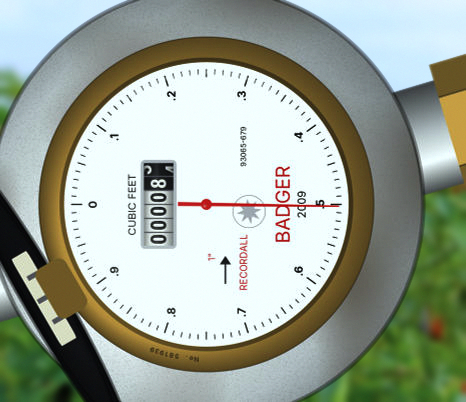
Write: 83.50 ft³
